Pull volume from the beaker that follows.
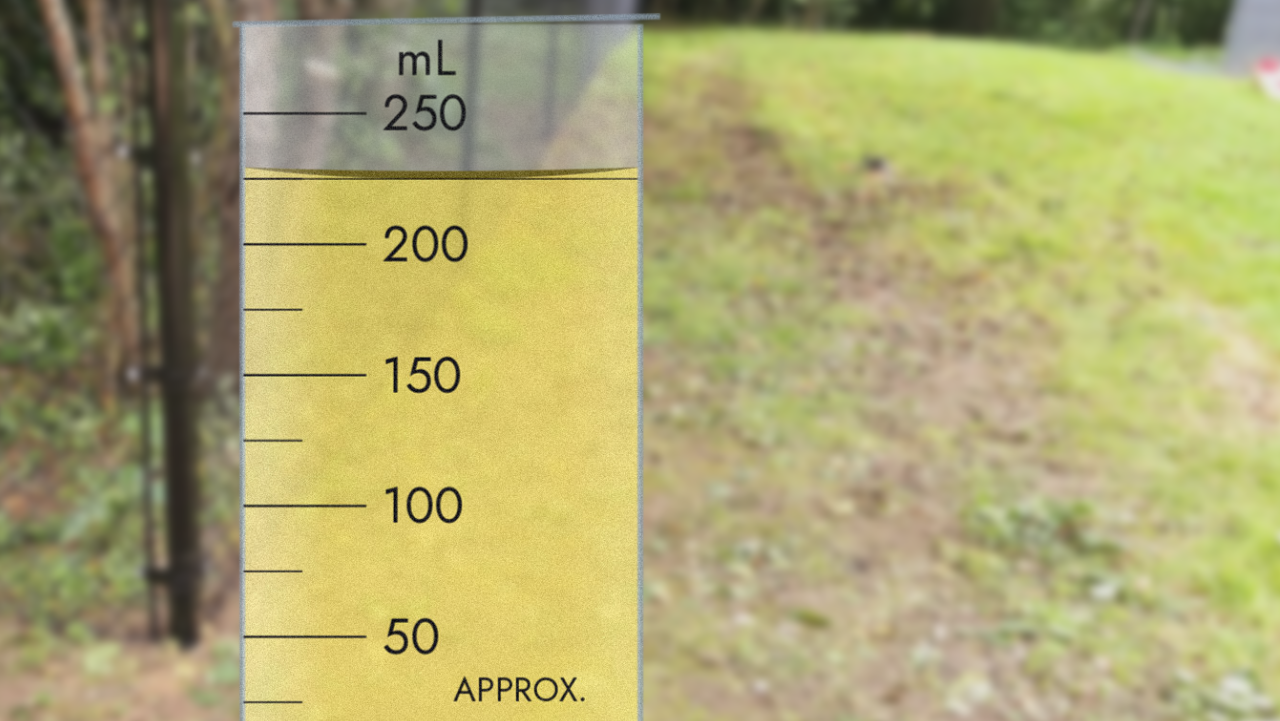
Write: 225 mL
